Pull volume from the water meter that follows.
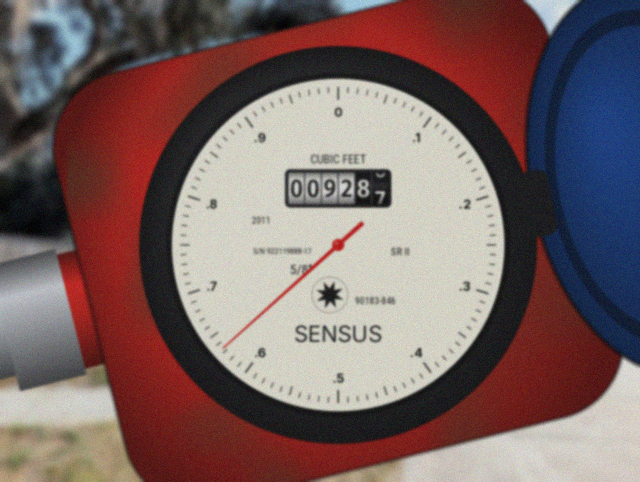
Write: 9286.63 ft³
